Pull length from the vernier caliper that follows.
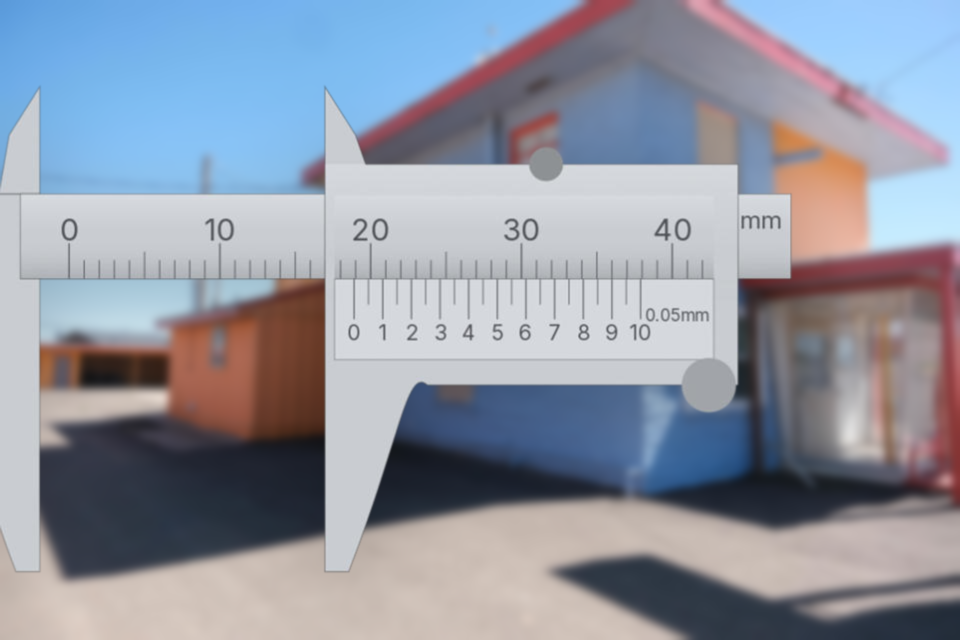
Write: 18.9 mm
